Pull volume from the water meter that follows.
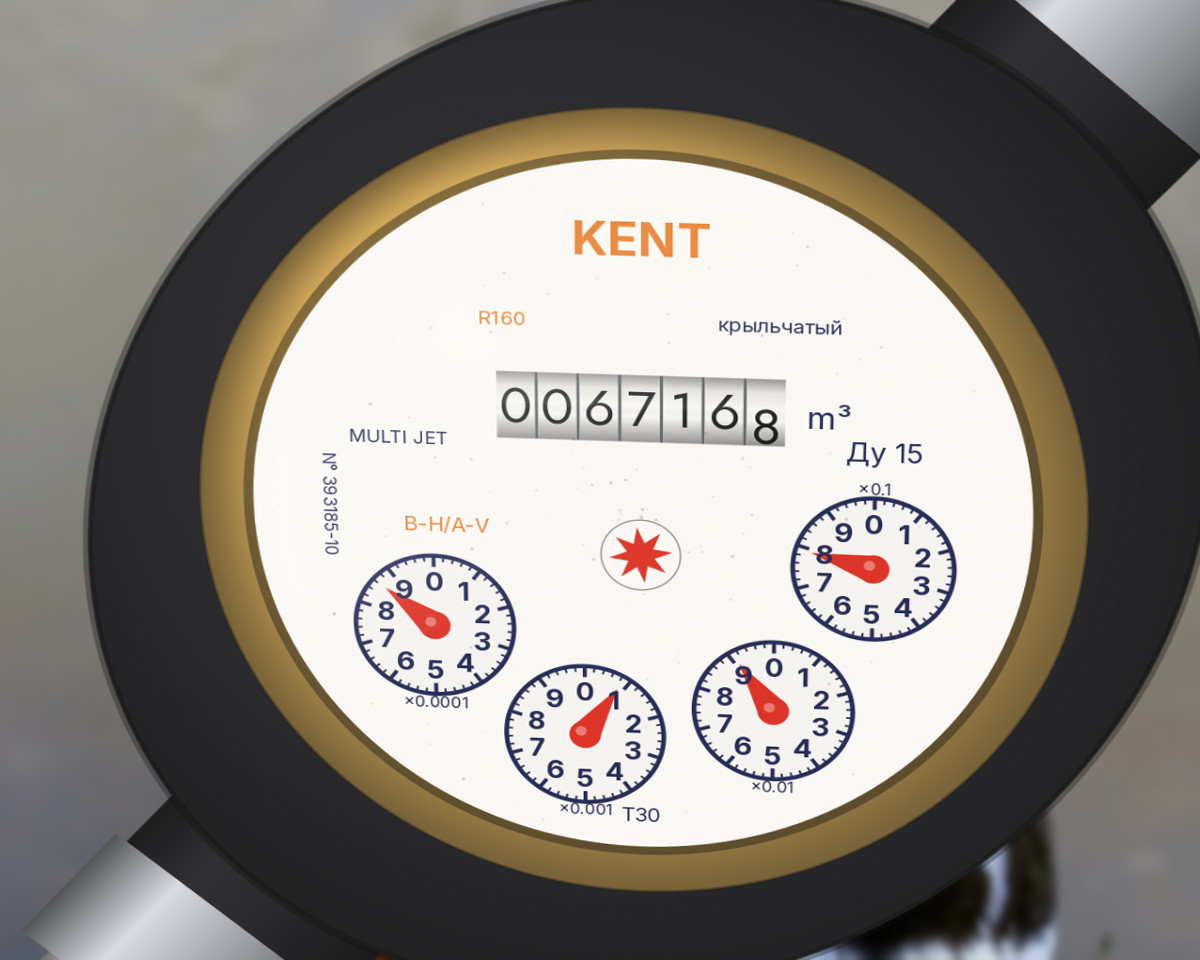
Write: 67167.7908 m³
